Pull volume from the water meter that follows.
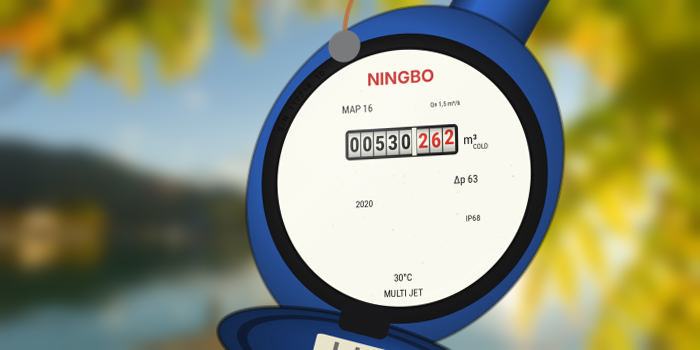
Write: 530.262 m³
